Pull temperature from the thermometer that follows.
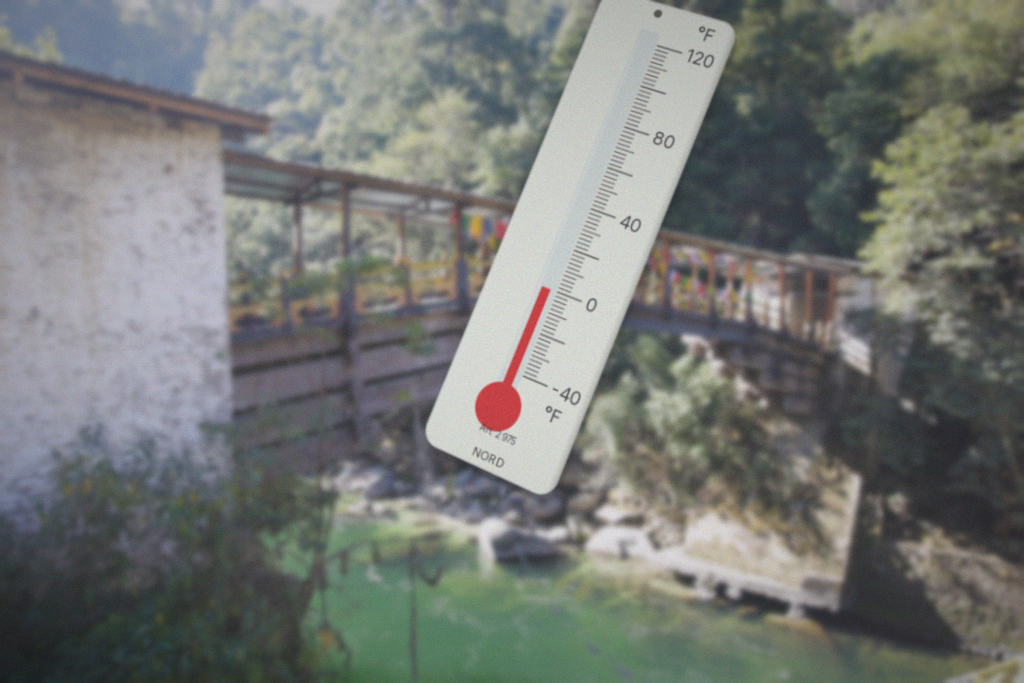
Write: 0 °F
